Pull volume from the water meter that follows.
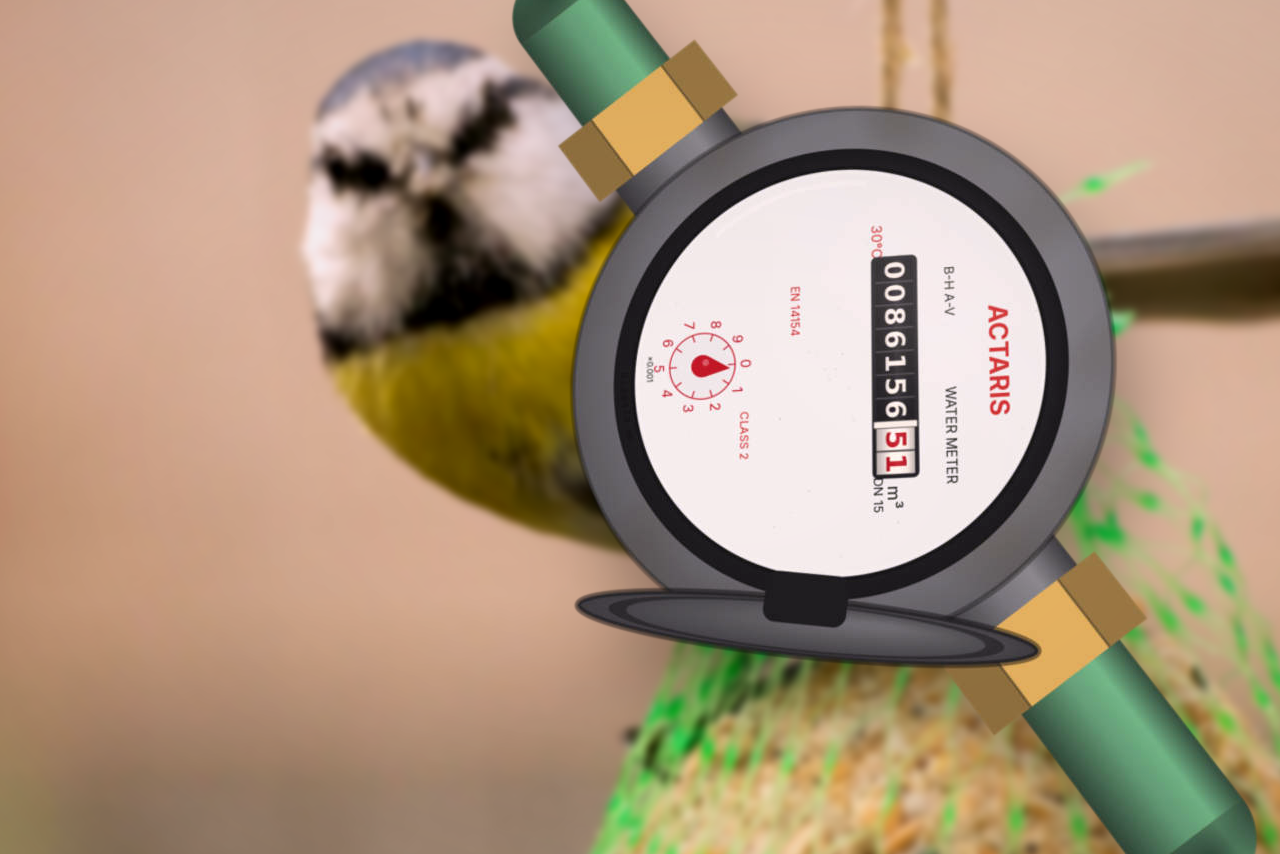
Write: 86156.510 m³
